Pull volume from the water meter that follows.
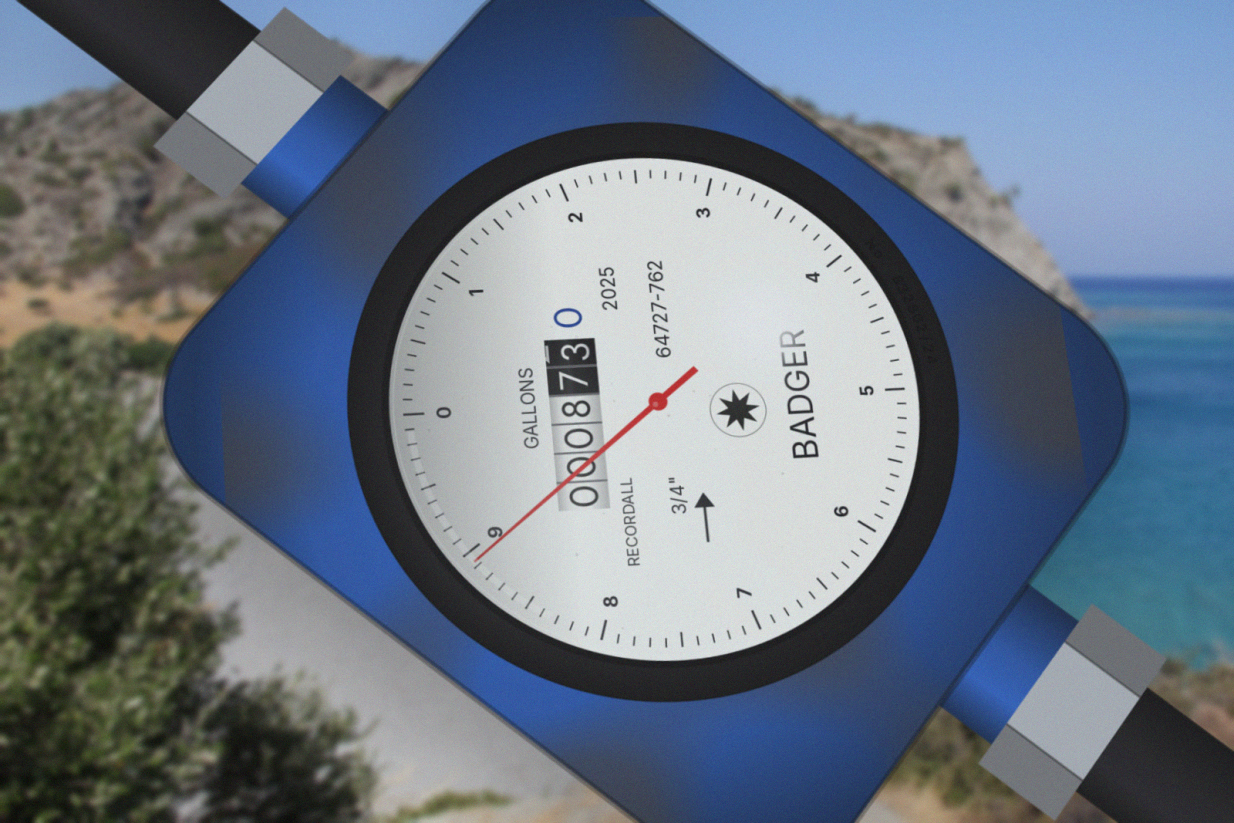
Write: 8728.9 gal
